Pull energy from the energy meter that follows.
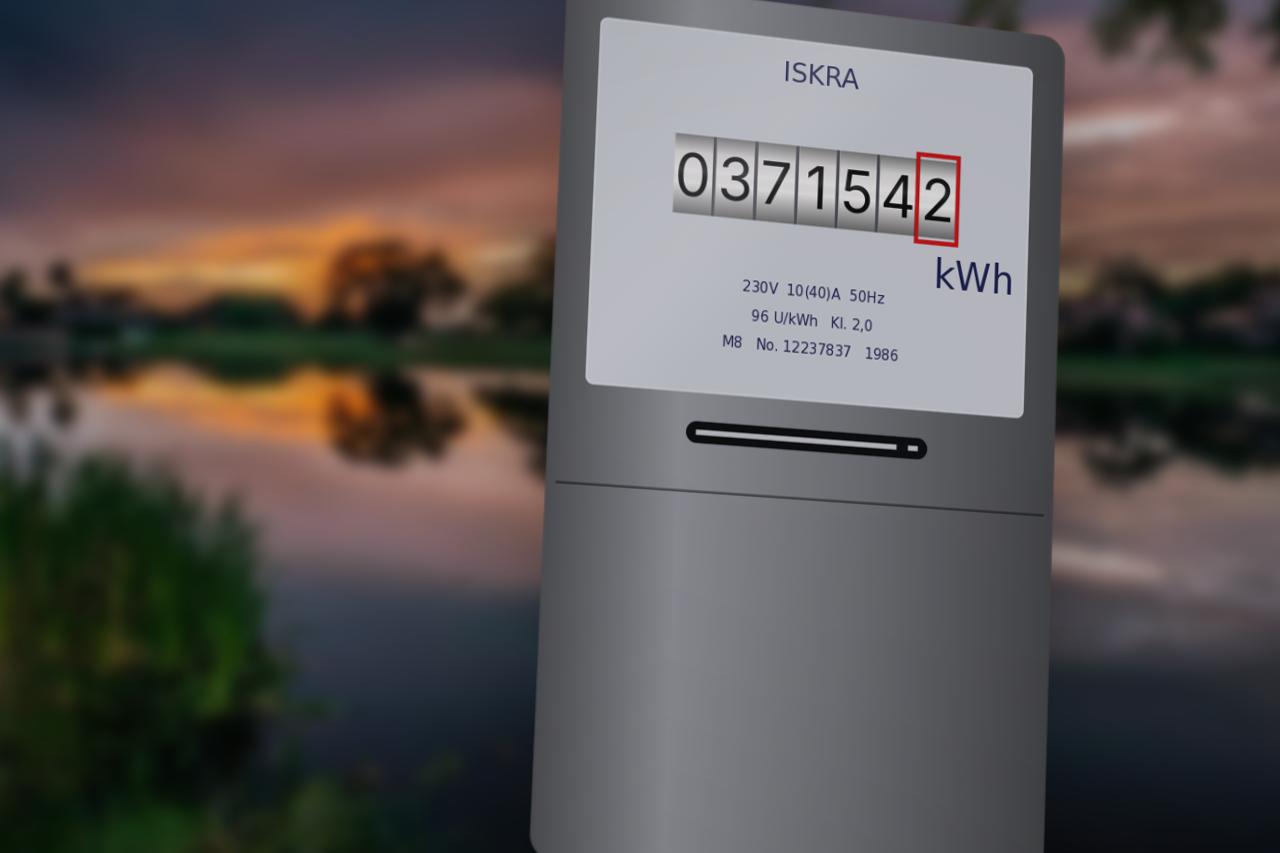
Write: 37154.2 kWh
